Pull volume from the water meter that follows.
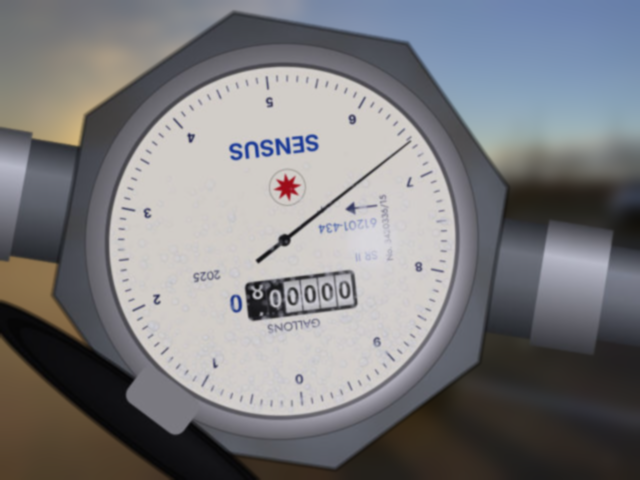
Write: 76.6 gal
